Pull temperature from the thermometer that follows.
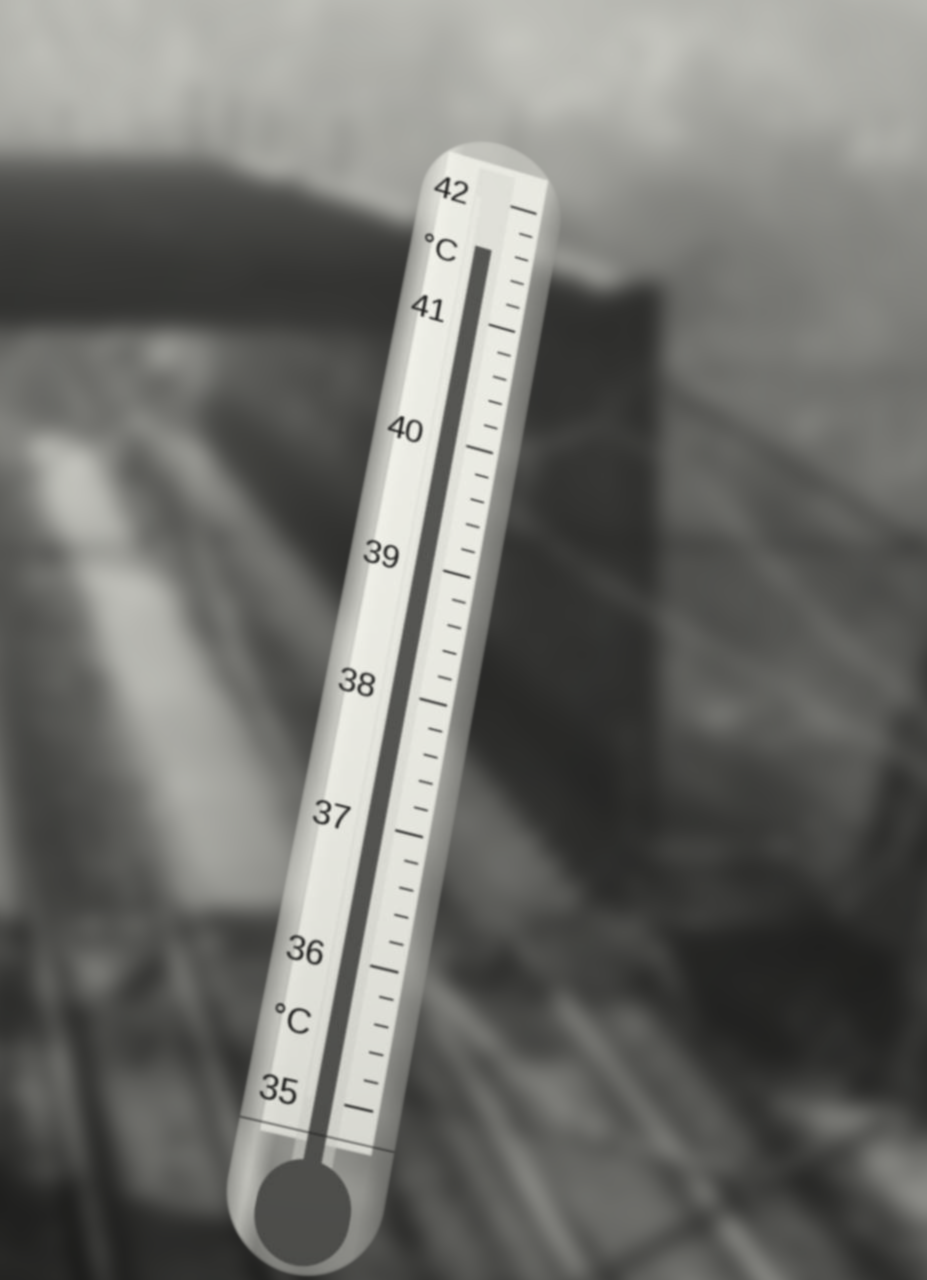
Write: 41.6 °C
